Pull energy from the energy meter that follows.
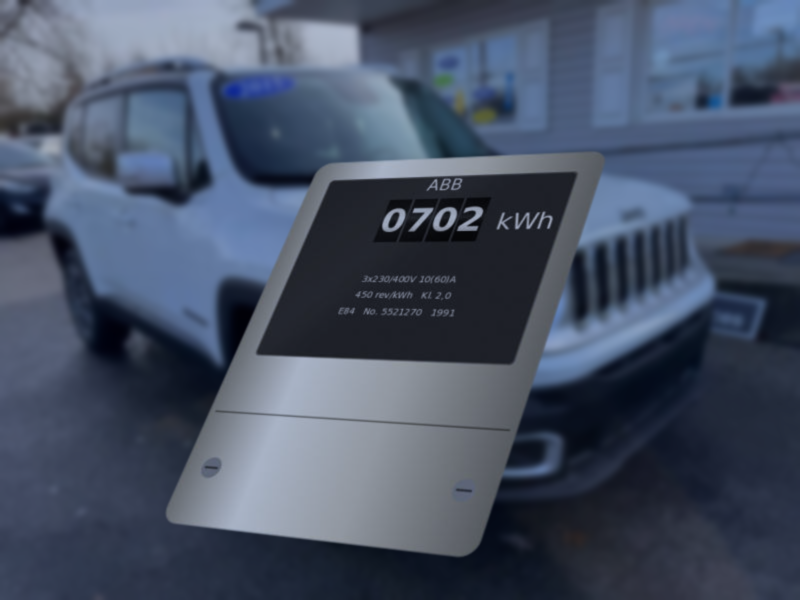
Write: 702 kWh
